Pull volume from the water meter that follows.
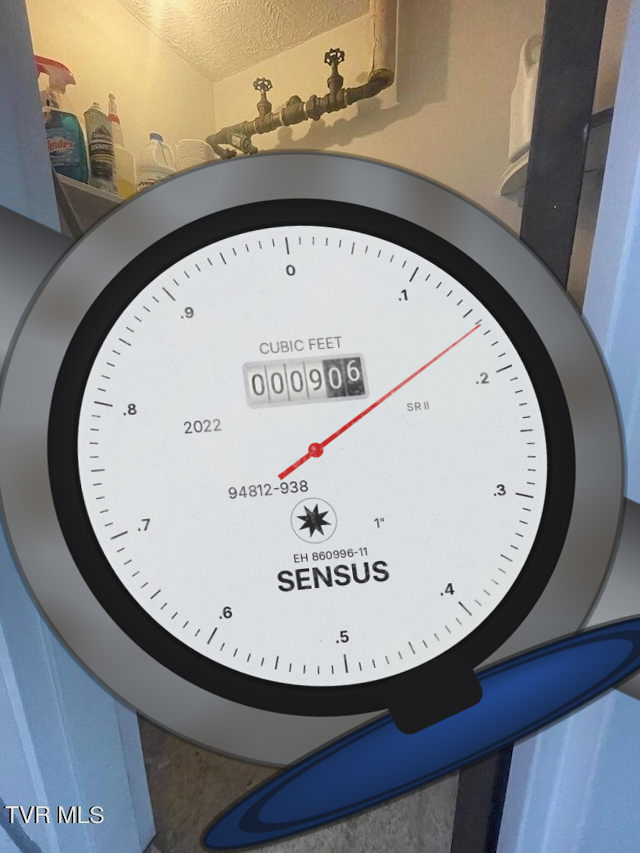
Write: 906.16 ft³
